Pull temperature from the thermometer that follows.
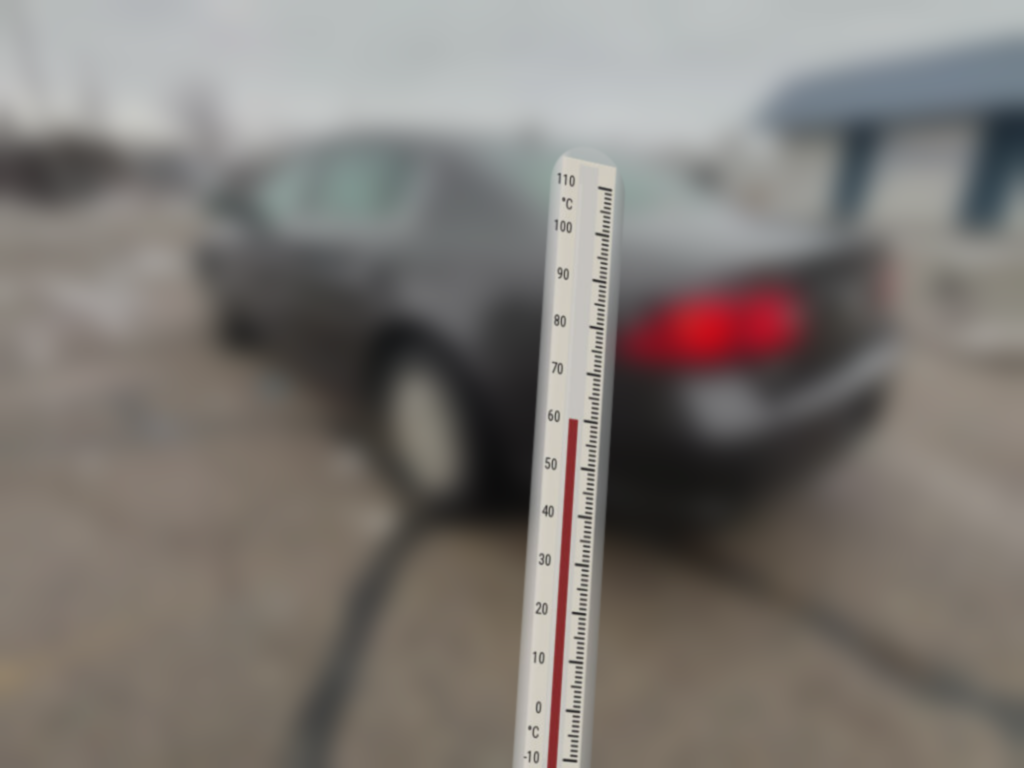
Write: 60 °C
